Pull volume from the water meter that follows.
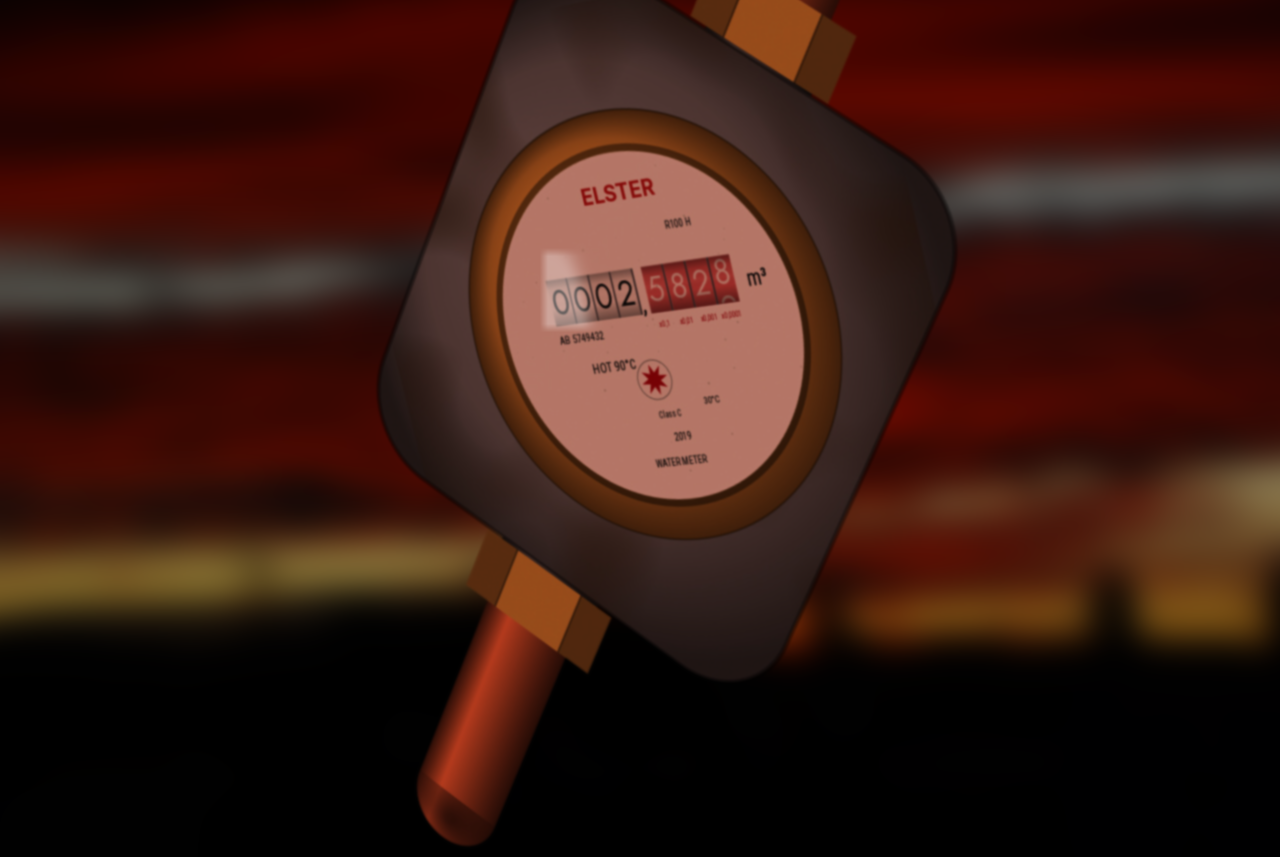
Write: 2.5828 m³
